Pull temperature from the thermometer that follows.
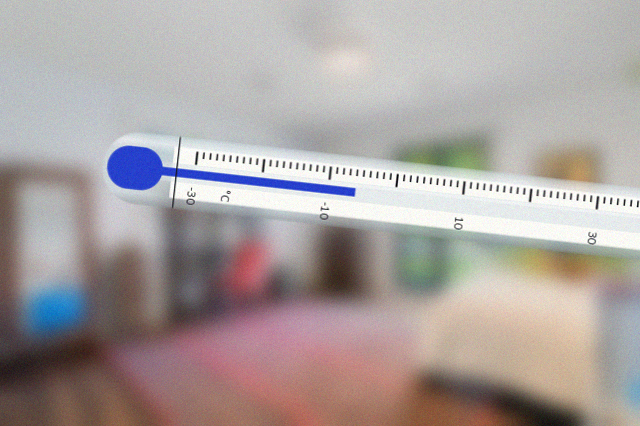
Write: -6 °C
